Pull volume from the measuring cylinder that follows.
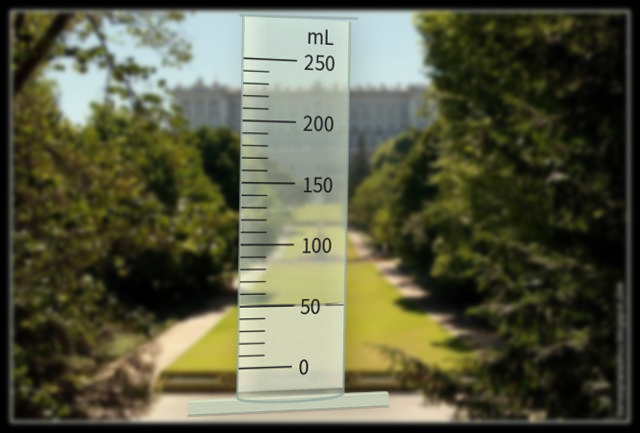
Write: 50 mL
